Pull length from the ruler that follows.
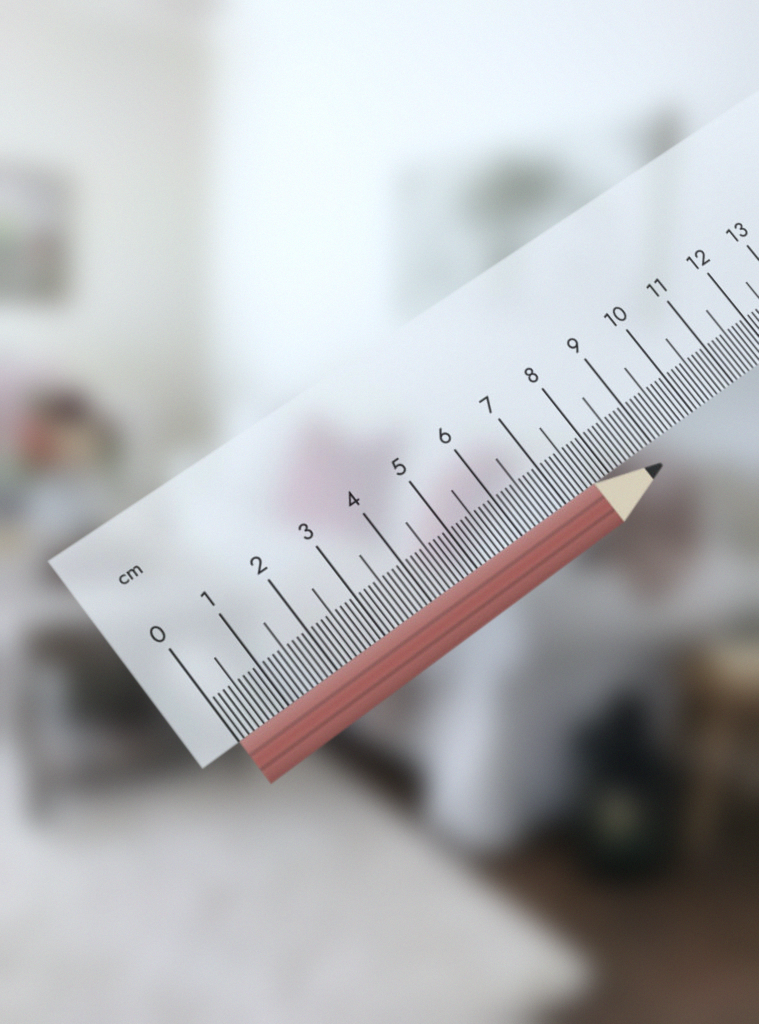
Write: 8.9 cm
